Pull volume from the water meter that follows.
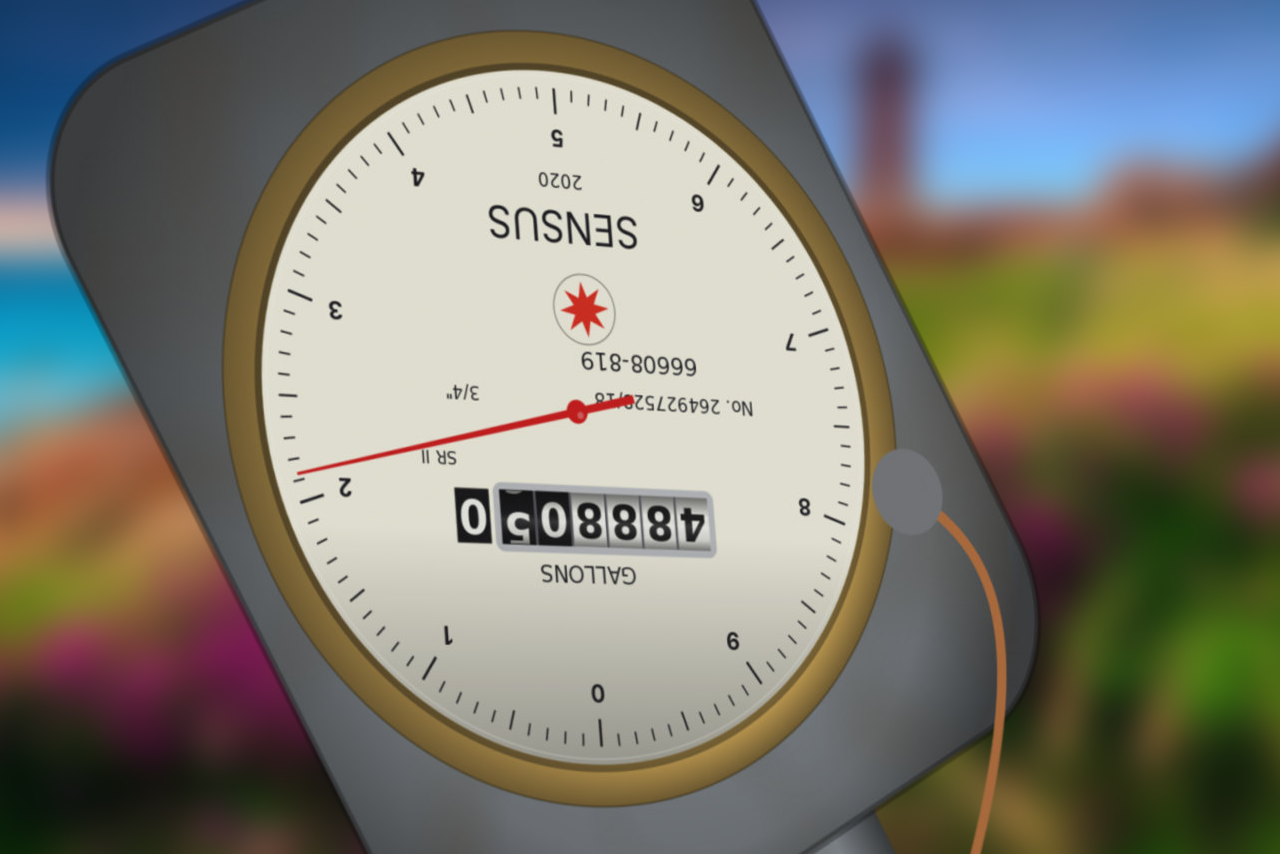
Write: 4888052.1 gal
